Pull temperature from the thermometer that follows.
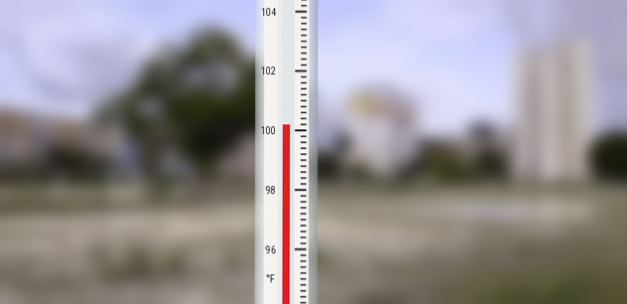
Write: 100.2 °F
